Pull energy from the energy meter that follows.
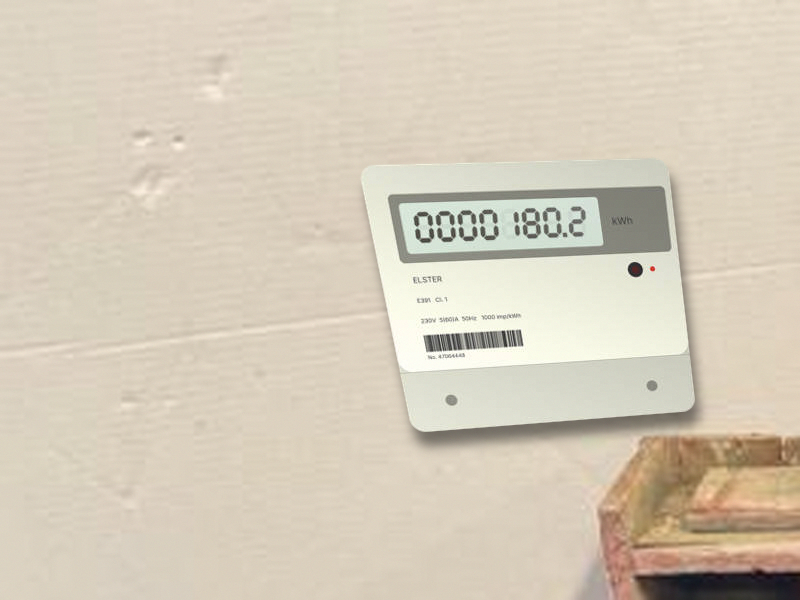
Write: 180.2 kWh
